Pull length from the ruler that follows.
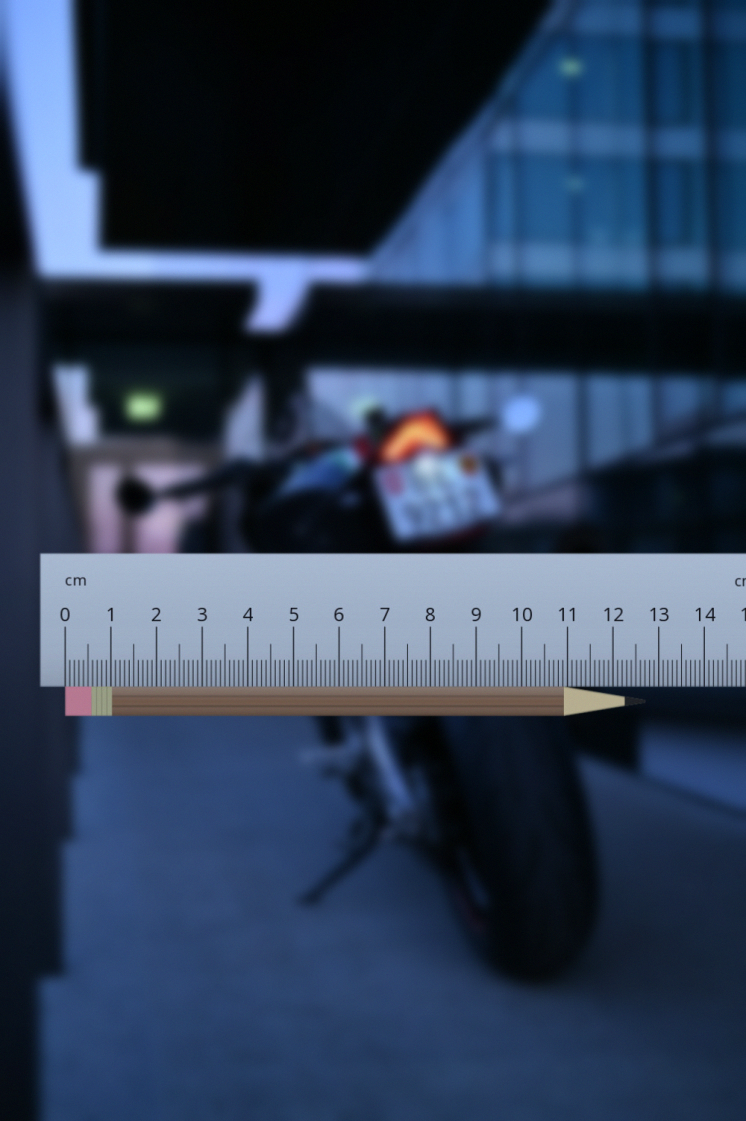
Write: 12.7 cm
